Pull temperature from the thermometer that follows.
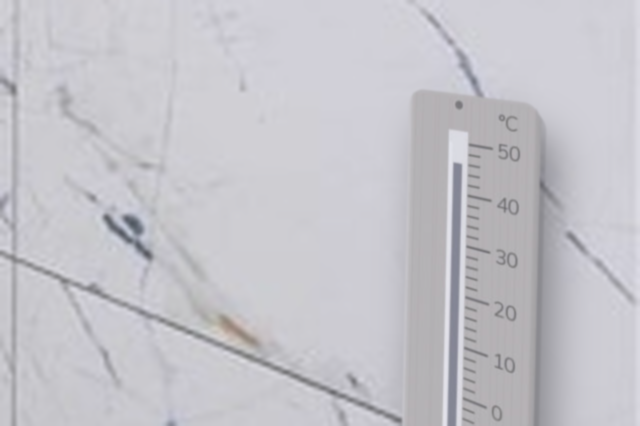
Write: 46 °C
